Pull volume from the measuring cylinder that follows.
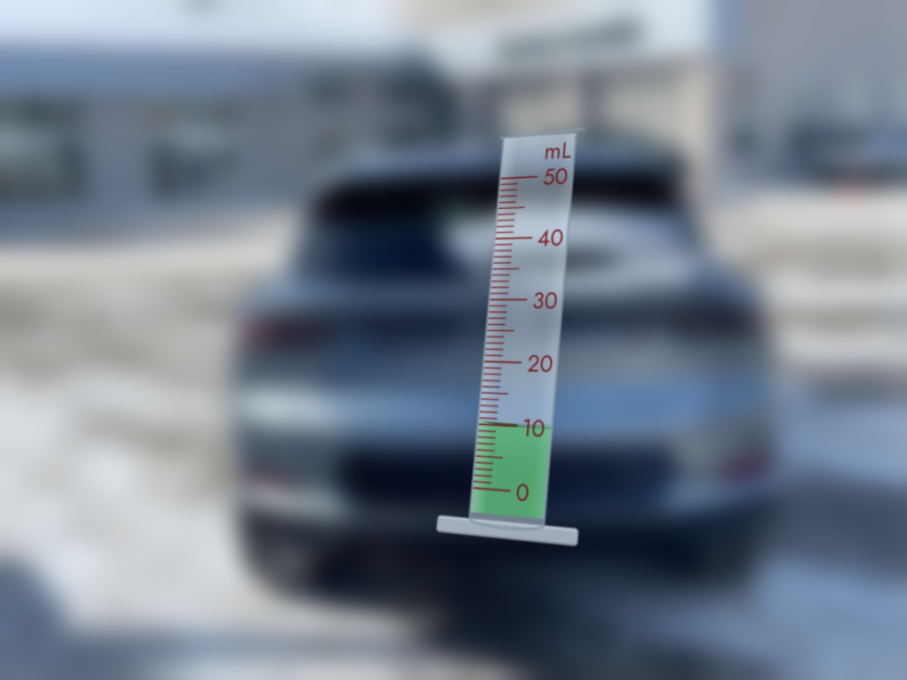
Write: 10 mL
